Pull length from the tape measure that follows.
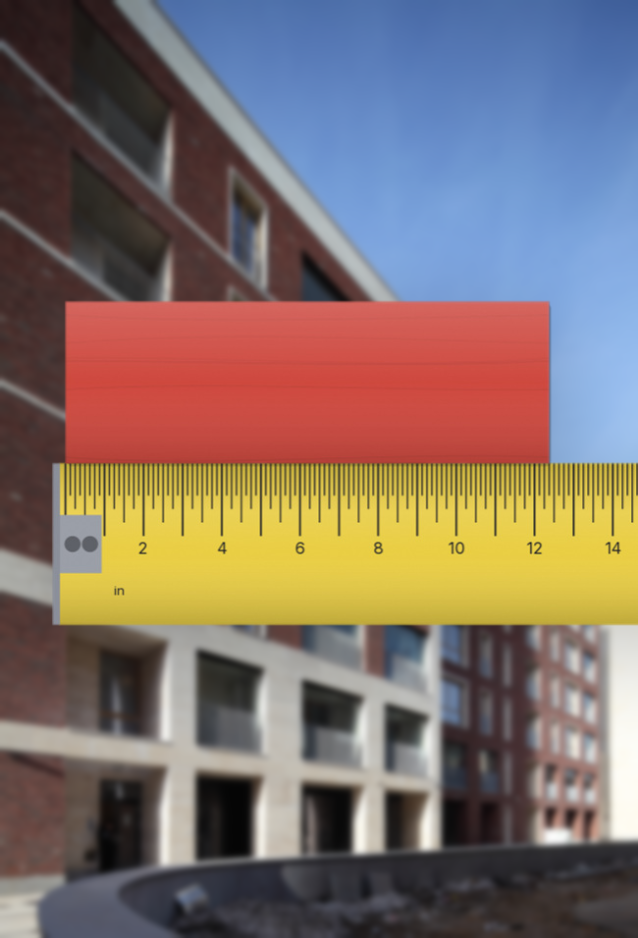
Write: 12.375 in
